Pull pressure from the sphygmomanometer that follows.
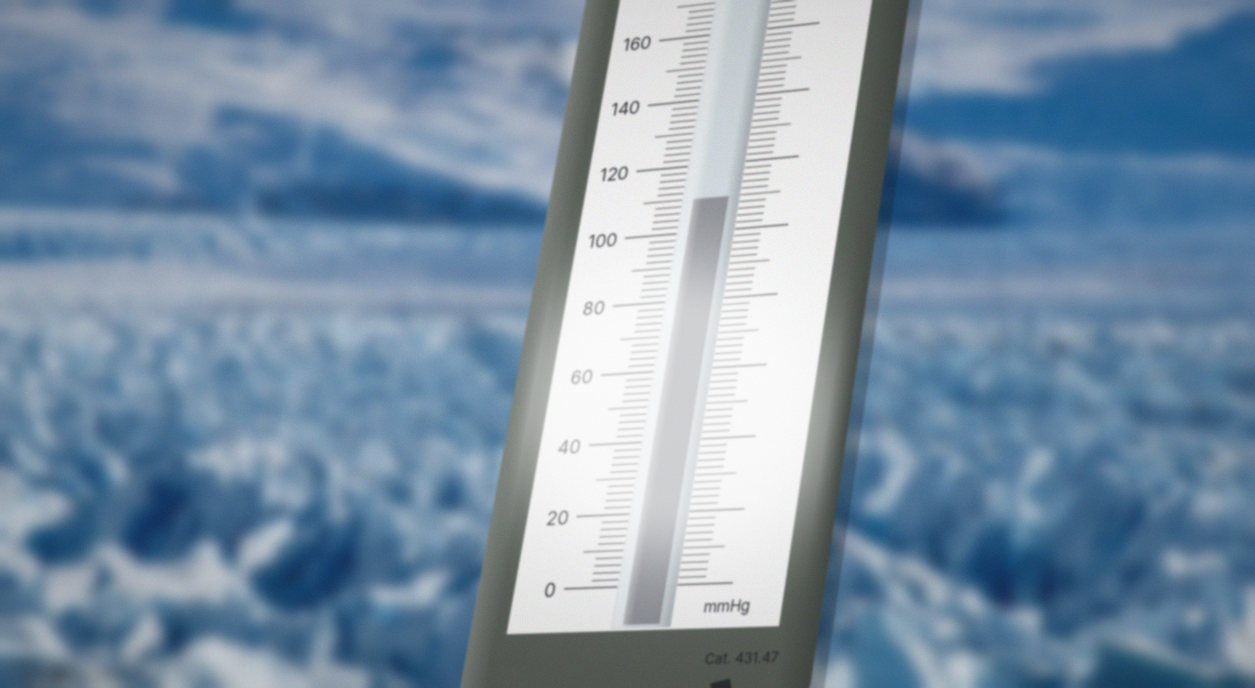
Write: 110 mmHg
